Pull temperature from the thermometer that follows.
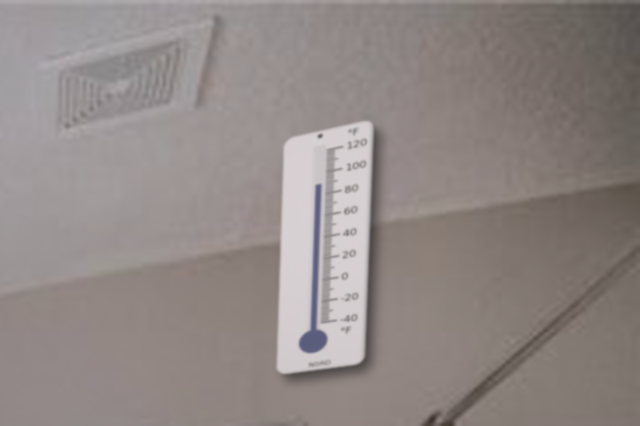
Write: 90 °F
